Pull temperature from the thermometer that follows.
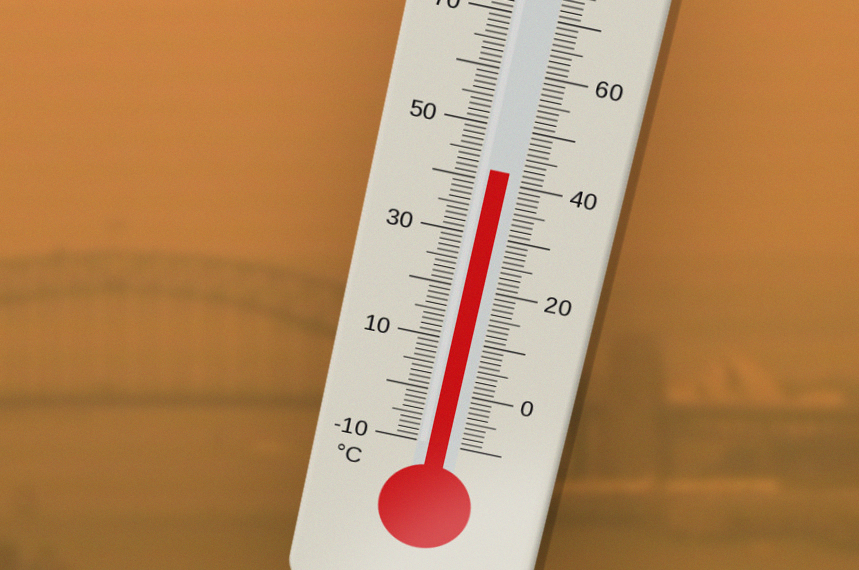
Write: 42 °C
